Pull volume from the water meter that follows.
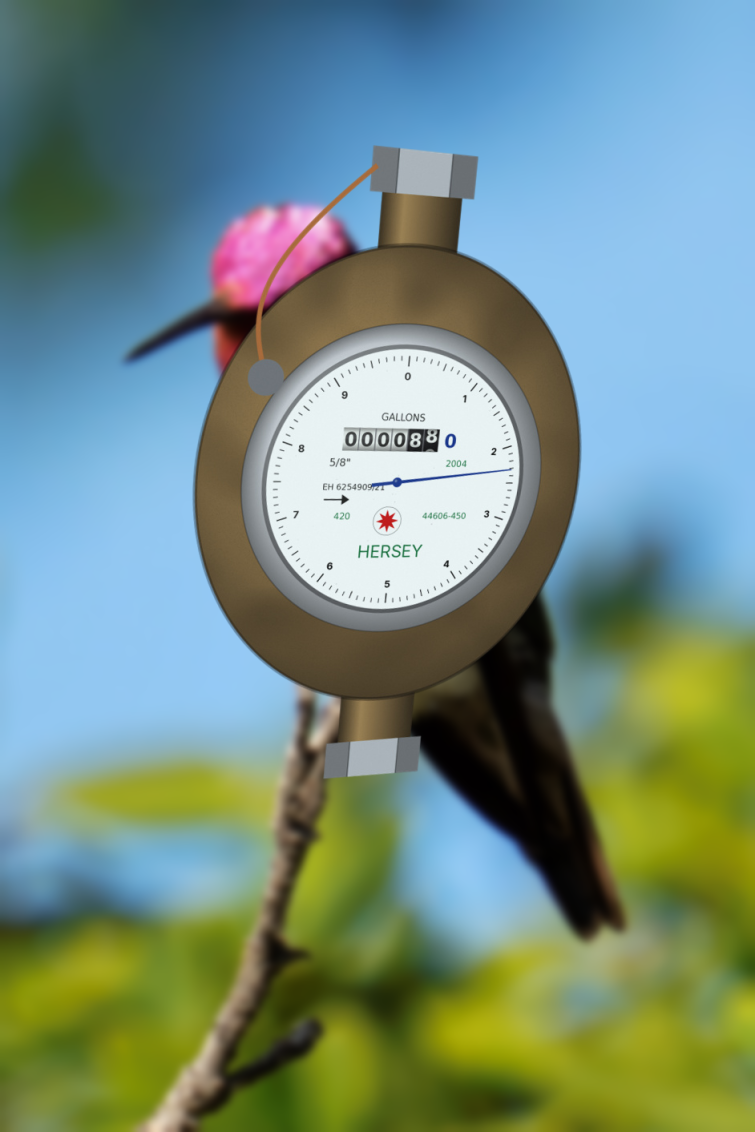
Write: 882.3 gal
